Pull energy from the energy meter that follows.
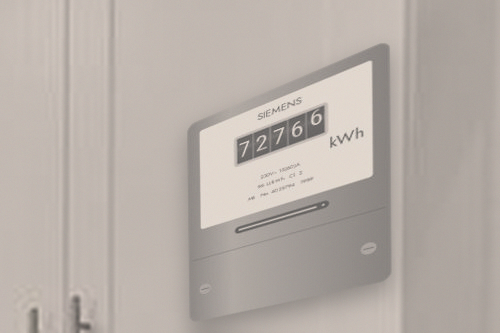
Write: 72766 kWh
